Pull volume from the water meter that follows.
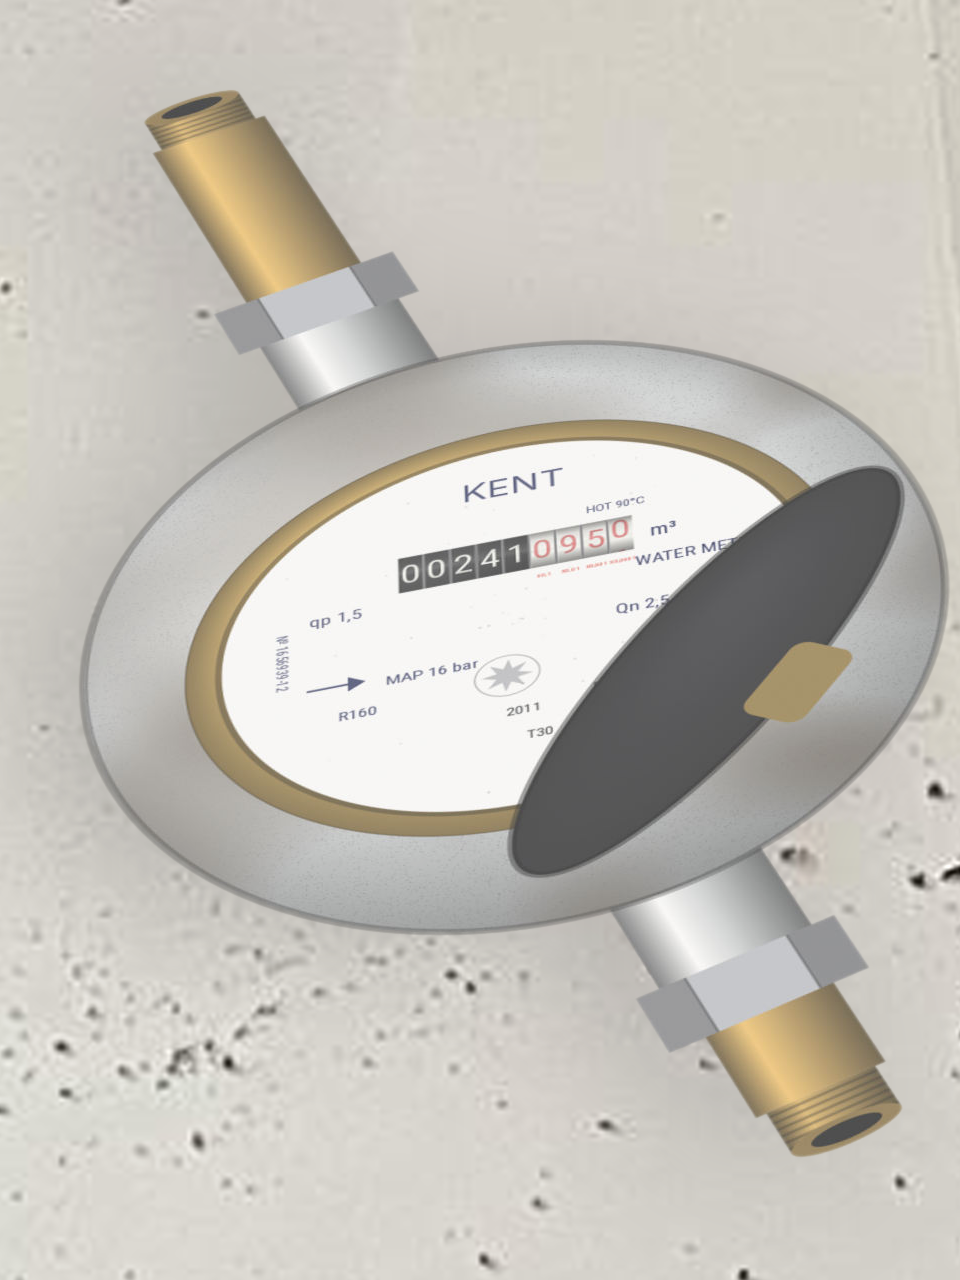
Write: 241.0950 m³
